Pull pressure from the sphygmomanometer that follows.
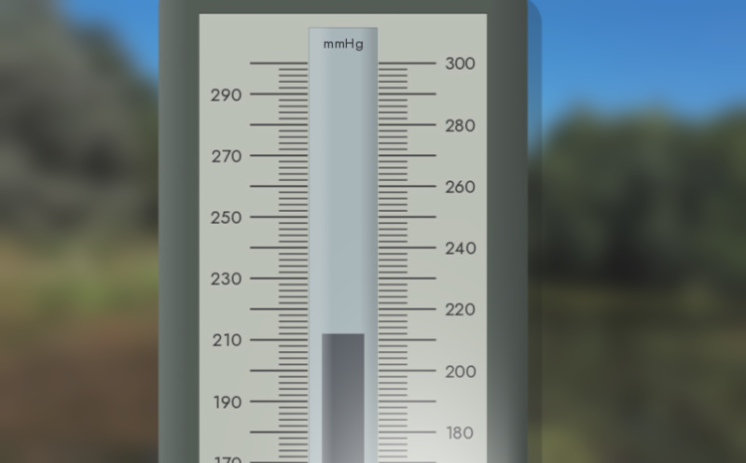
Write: 212 mmHg
